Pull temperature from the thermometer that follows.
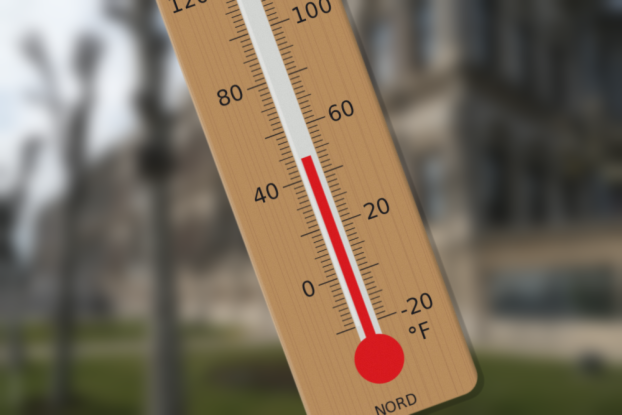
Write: 48 °F
